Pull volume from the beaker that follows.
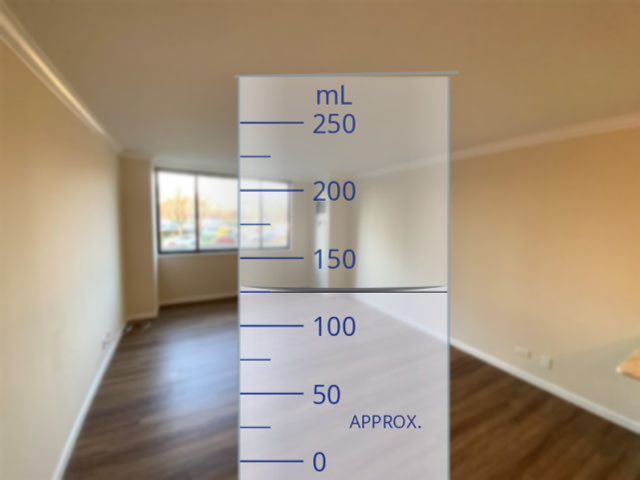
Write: 125 mL
